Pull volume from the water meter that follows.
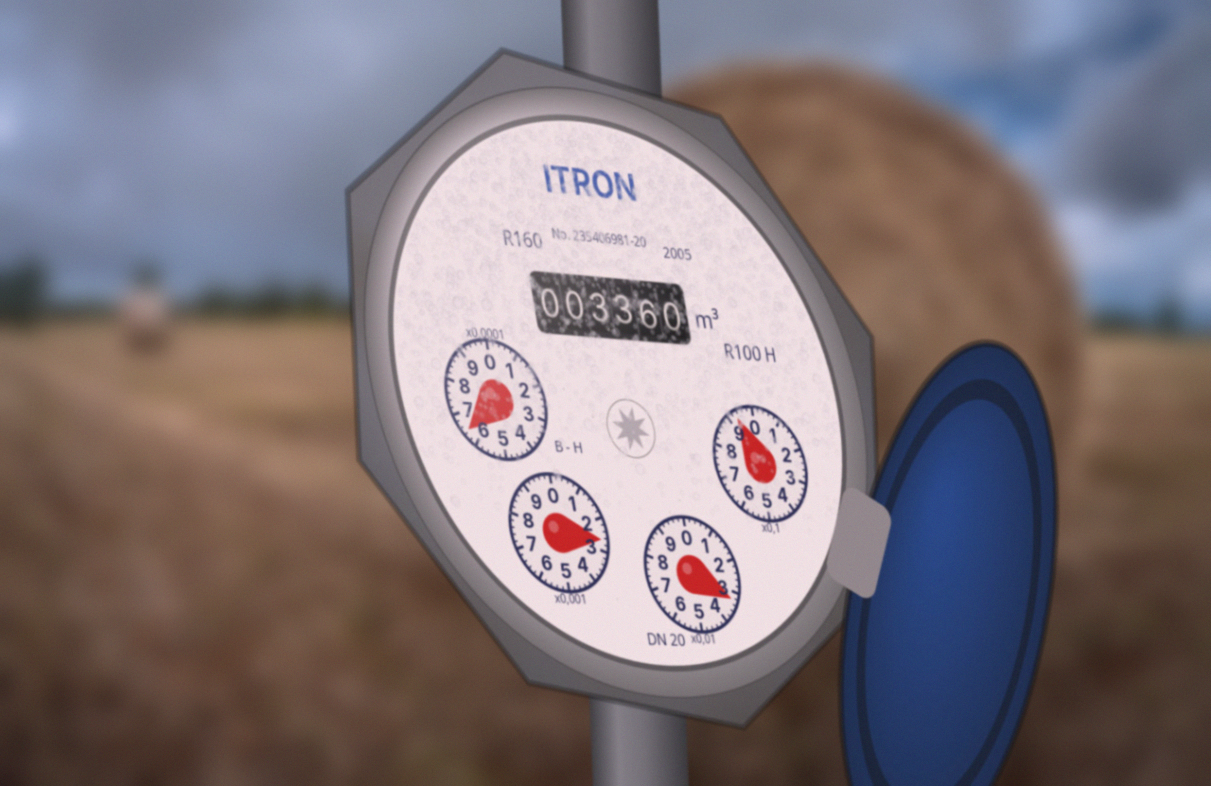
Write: 3359.9326 m³
